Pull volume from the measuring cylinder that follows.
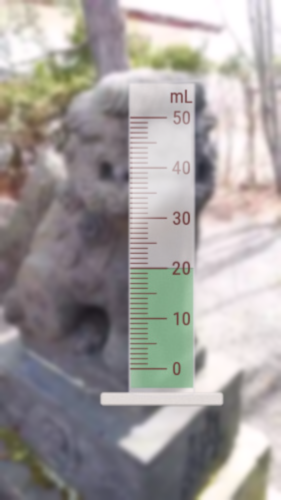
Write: 20 mL
